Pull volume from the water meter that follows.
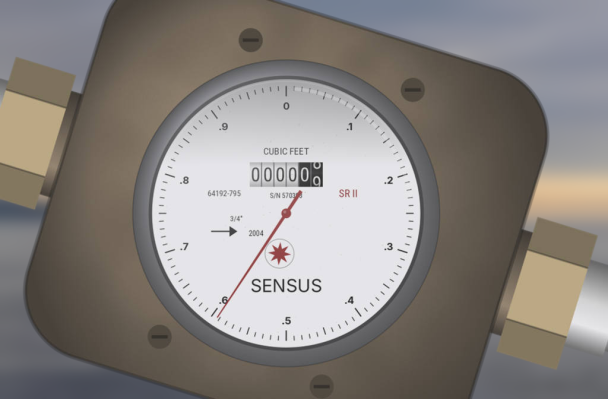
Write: 8.59 ft³
